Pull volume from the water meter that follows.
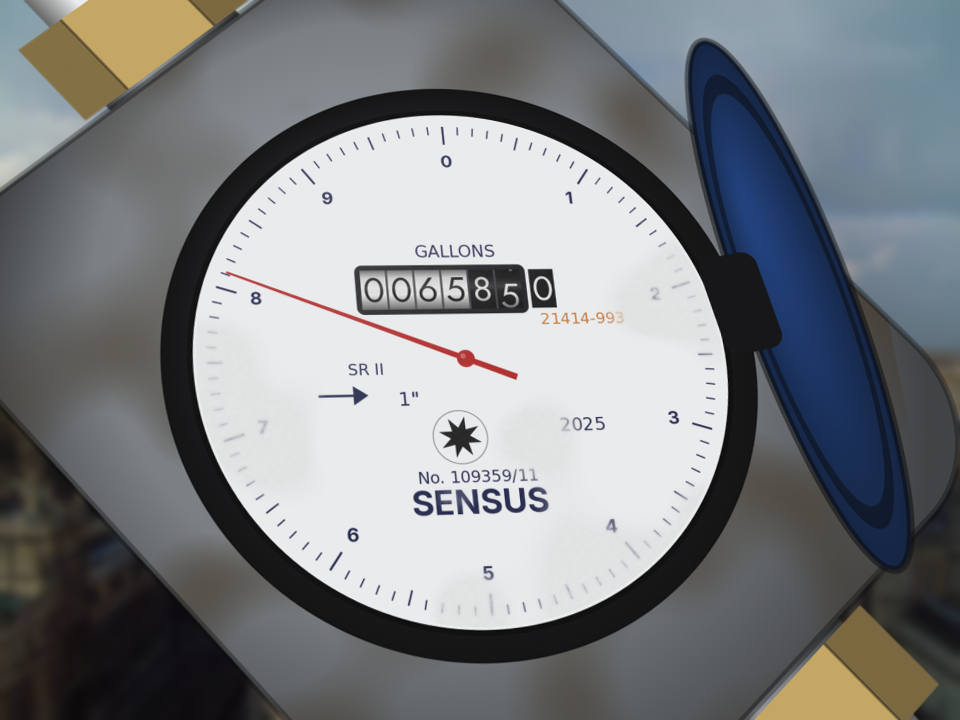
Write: 65848.1 gal
